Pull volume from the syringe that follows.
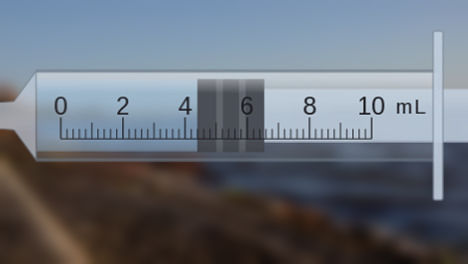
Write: 4.4 mL
